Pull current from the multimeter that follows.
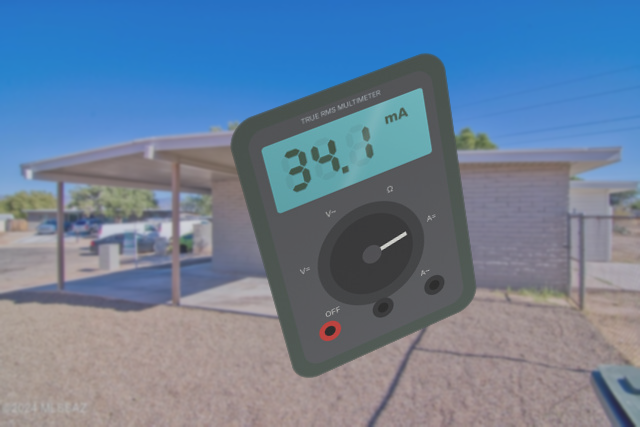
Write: 34.1 mA
